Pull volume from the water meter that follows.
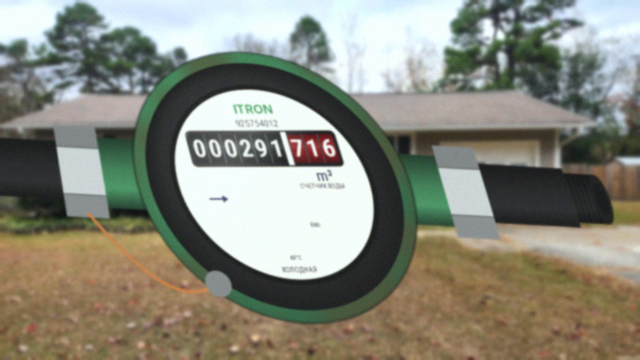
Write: 291.716 m³
